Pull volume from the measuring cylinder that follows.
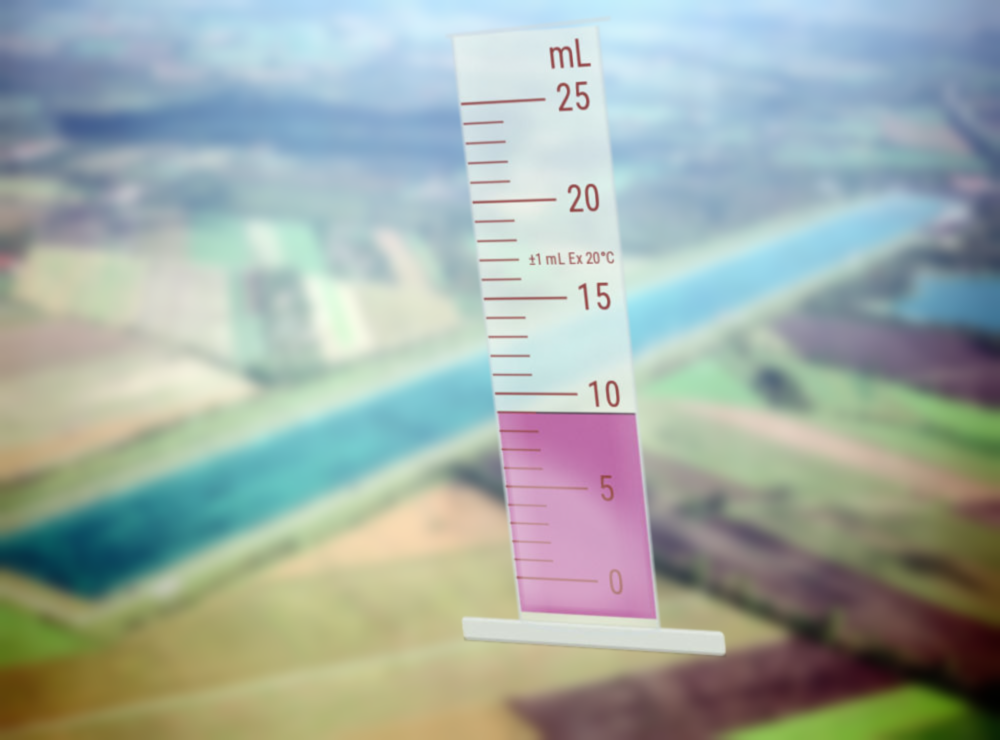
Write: 9 mL
